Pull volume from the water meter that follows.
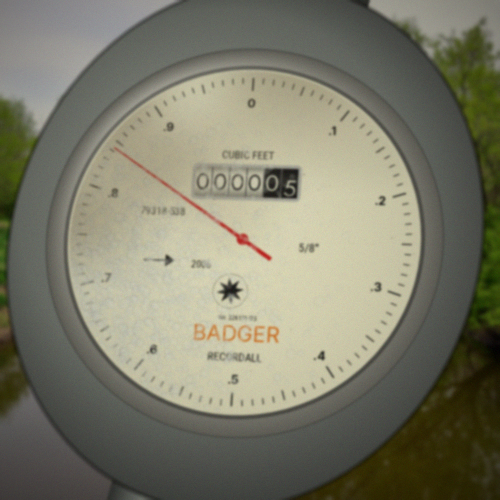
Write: 4.84 ft³
